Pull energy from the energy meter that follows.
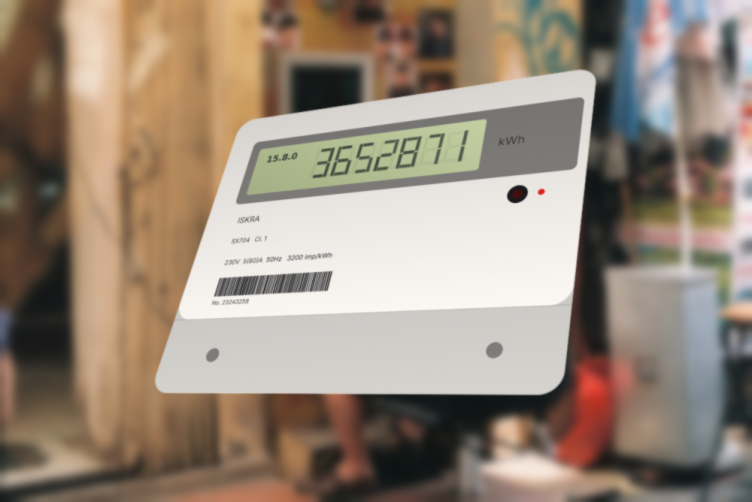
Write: 3652871 kWh
